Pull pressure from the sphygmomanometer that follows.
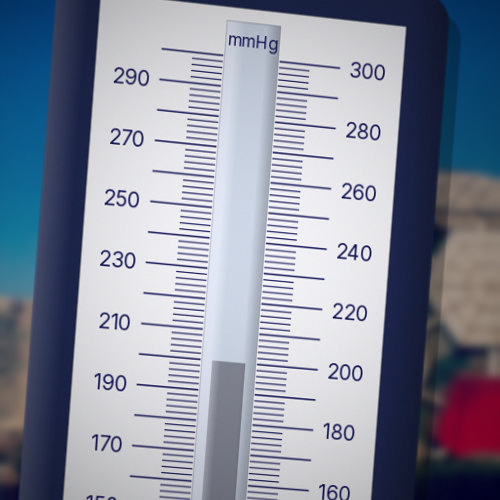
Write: 200 mmHg
